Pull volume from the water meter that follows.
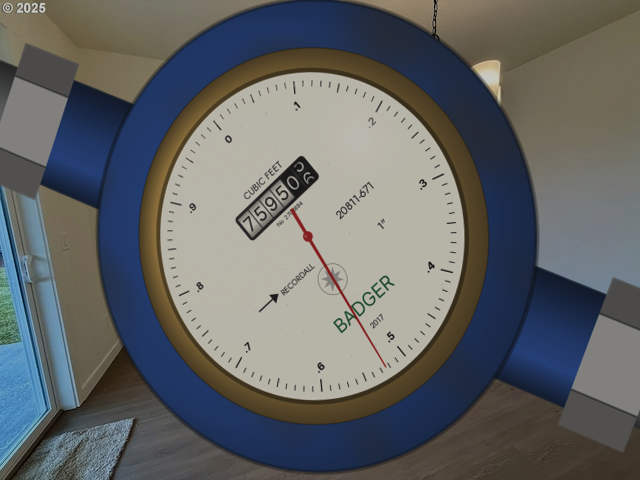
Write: 759505.52 ft³
